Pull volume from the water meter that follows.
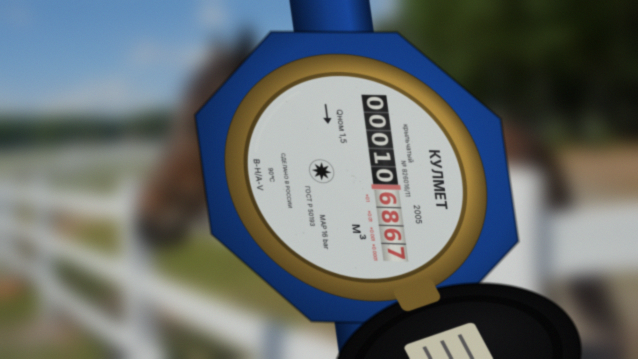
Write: 10.6867 m³
